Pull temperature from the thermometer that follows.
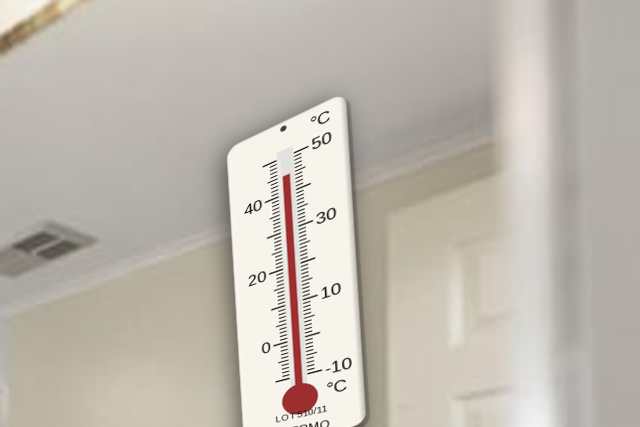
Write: 45 °C
